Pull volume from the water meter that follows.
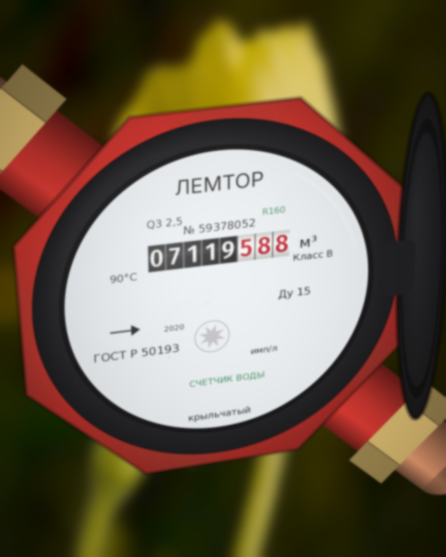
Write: 7119.588 m³
